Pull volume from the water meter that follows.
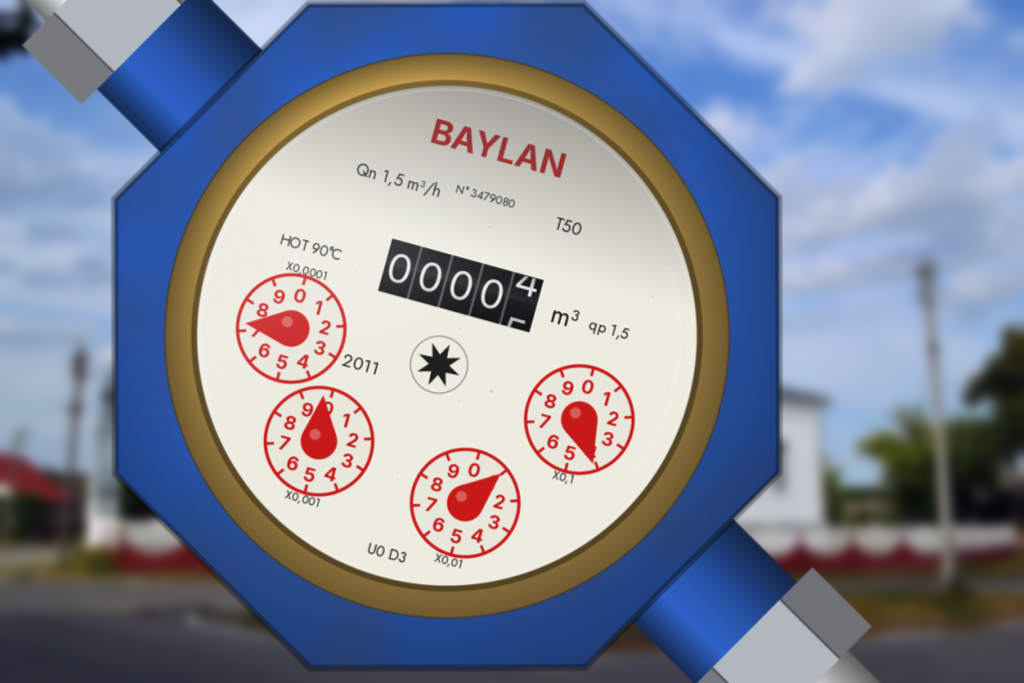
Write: 4.4097 m³
